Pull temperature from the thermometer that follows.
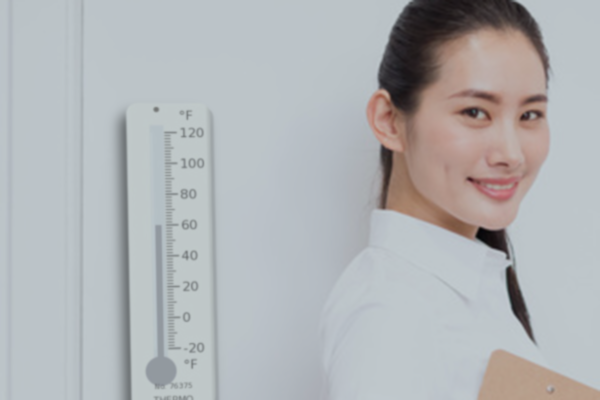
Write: 60 °F
